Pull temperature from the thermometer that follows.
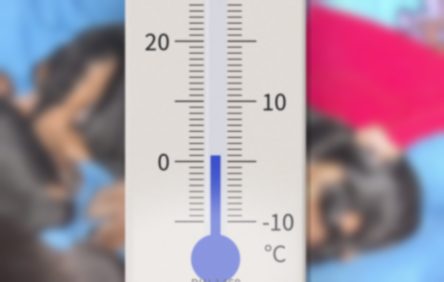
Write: 1 °C
